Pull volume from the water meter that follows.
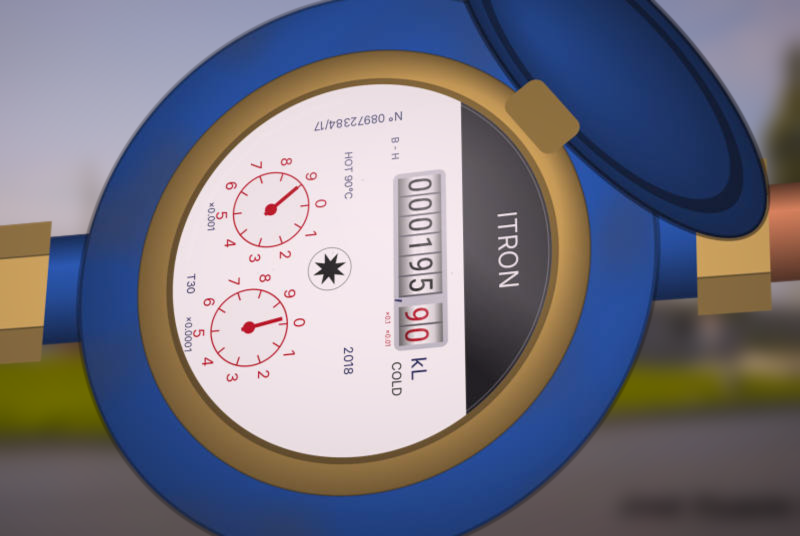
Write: 195.8989 kL
